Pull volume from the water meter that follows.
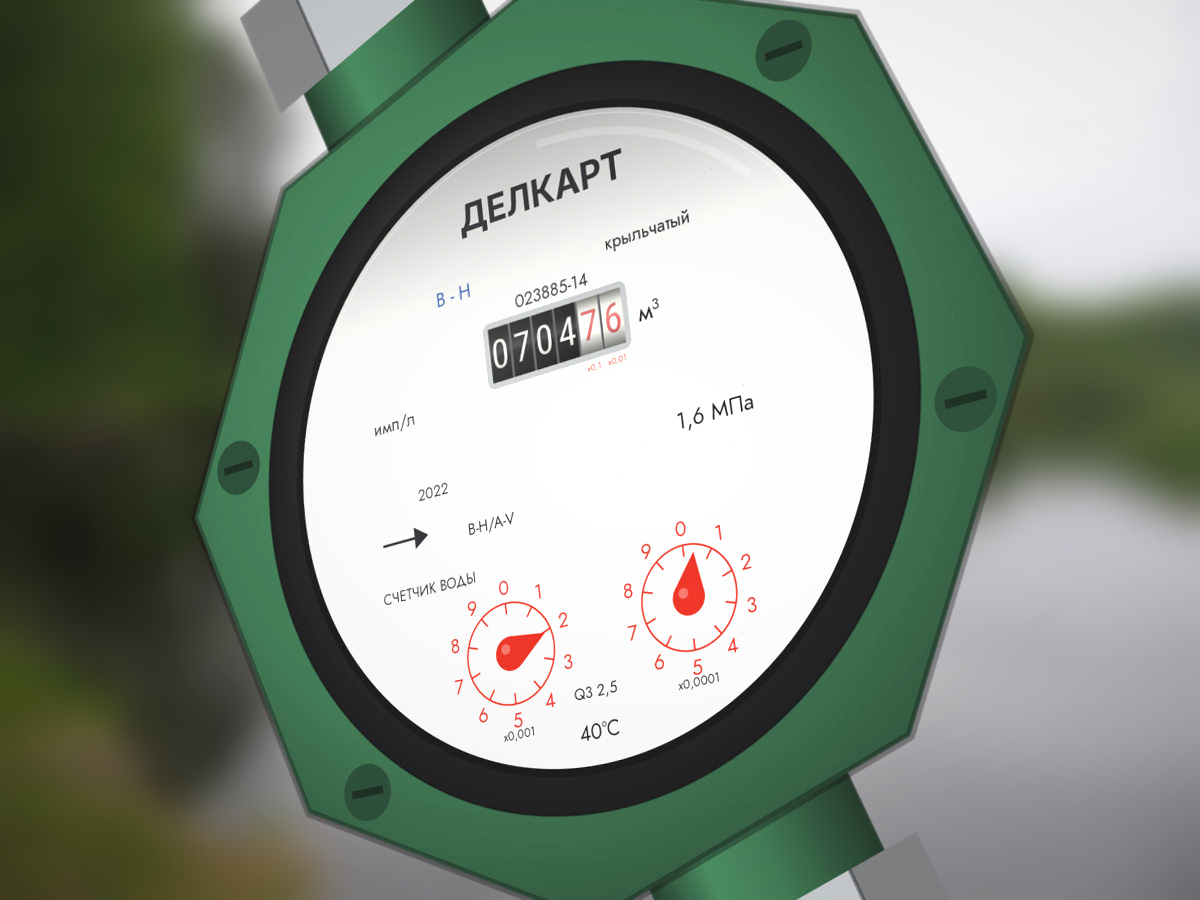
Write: 704.7620 m³
